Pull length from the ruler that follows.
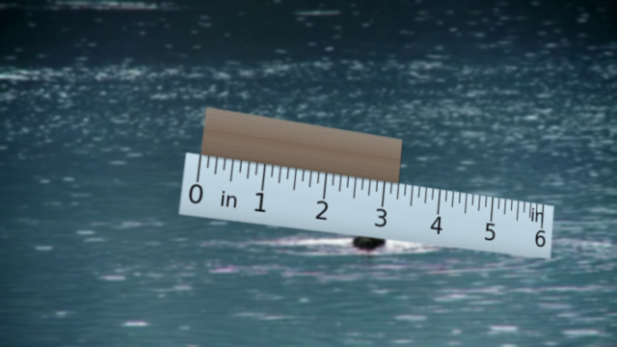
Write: 3.25 in
